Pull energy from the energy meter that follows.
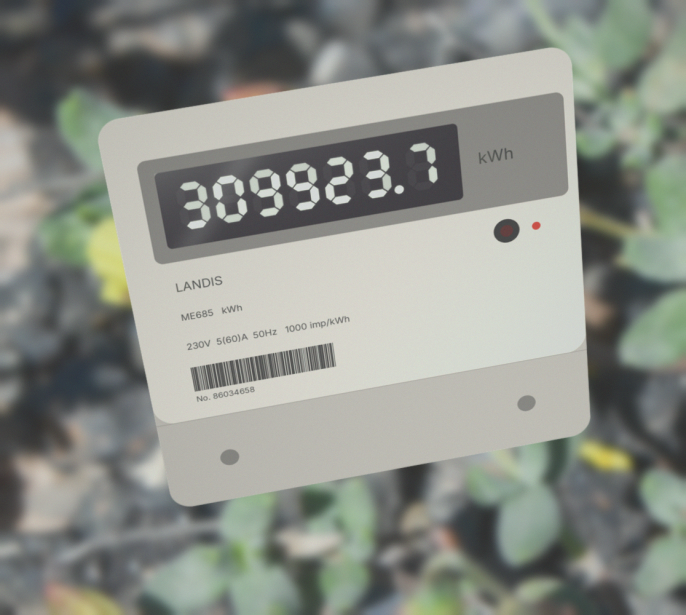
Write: 309923.7 kWh
